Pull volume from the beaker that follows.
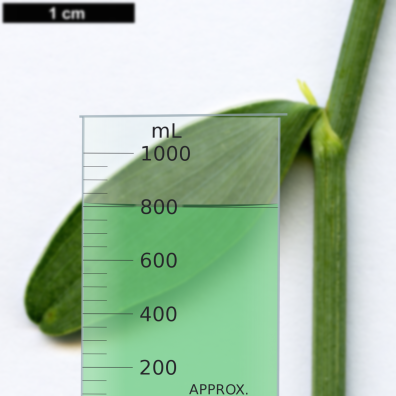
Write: 800 mL
